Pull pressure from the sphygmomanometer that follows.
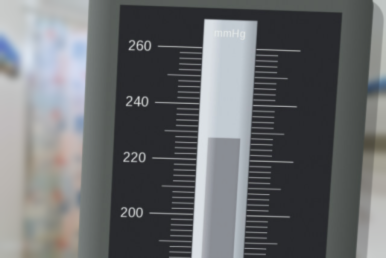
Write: 228 mmHg
